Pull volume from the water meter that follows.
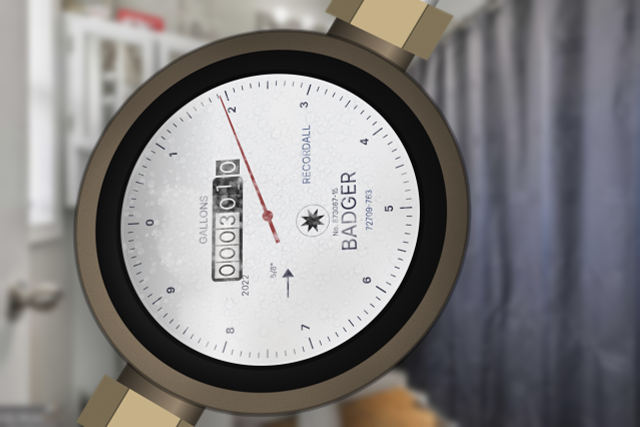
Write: 3011.9 gal
